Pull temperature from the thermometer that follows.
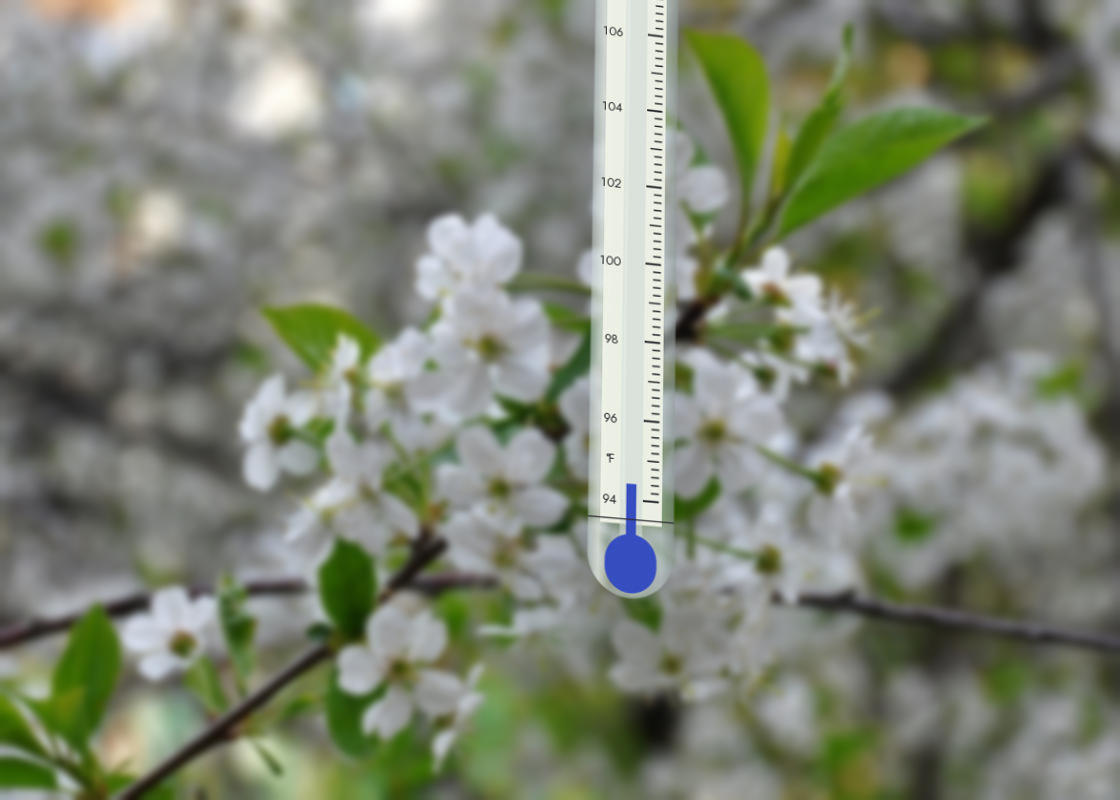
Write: 94.4 °F
